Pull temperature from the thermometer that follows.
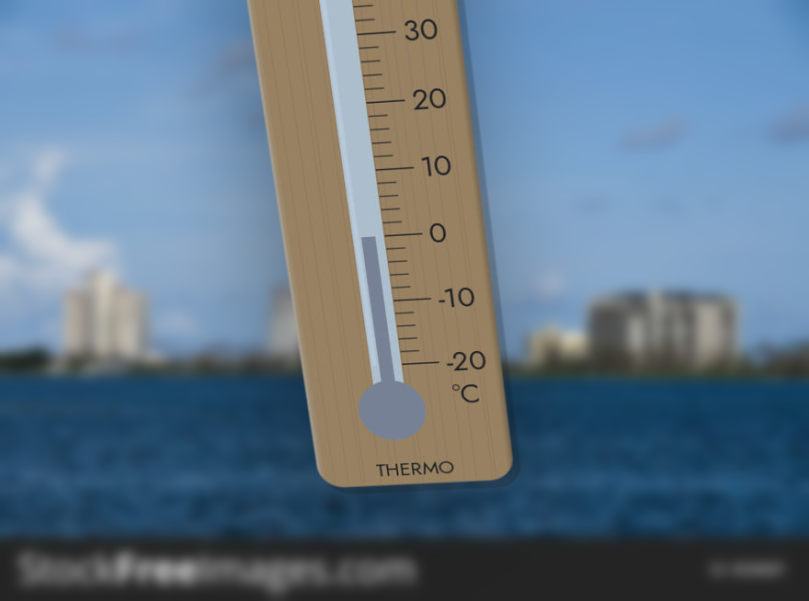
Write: 0 °C
